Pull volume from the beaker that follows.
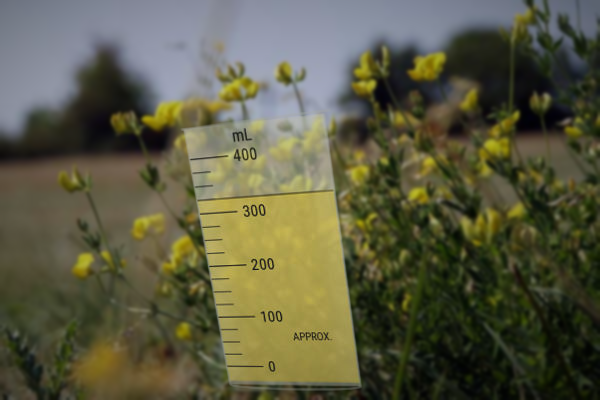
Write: 325 mL
